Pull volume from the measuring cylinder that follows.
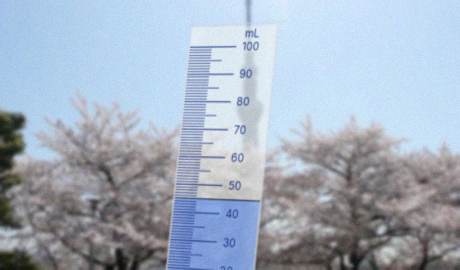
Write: 45 mL
